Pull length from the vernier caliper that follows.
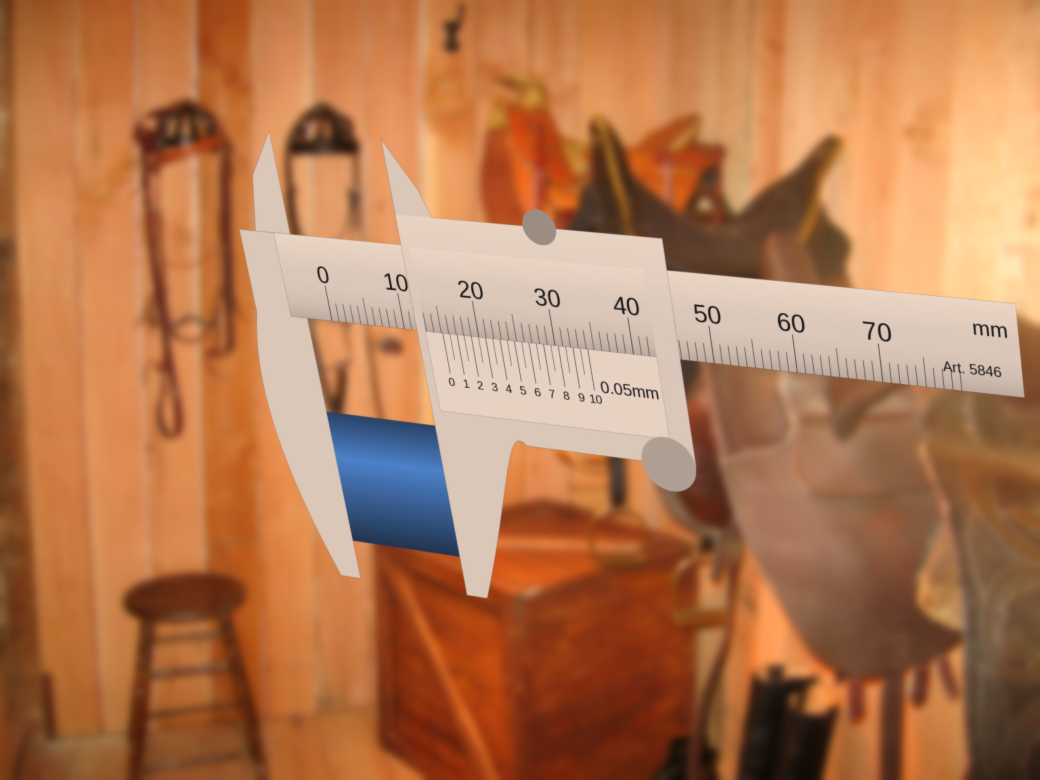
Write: 15.2 mm
